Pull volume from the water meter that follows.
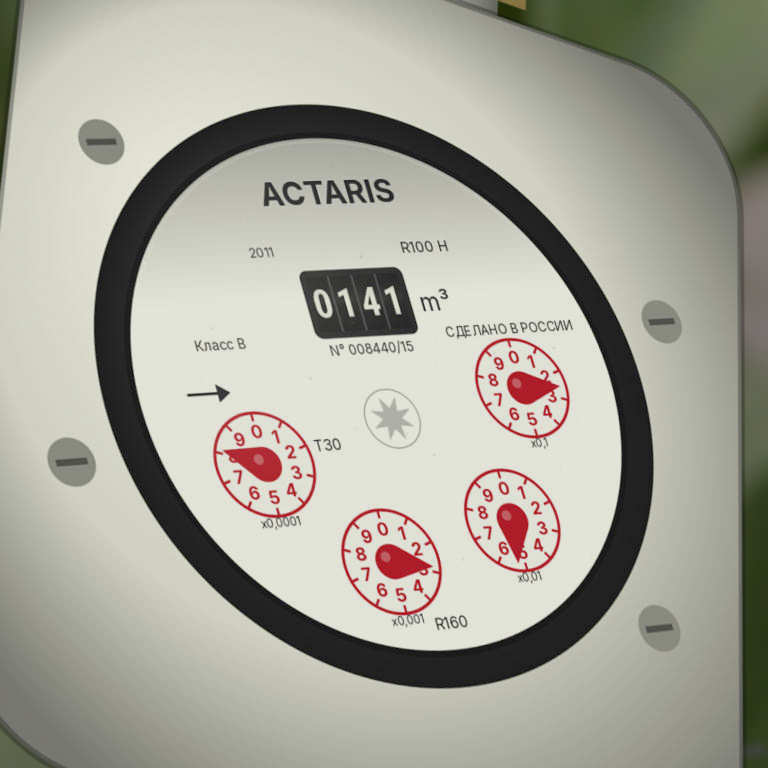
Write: 141.2528 m³
